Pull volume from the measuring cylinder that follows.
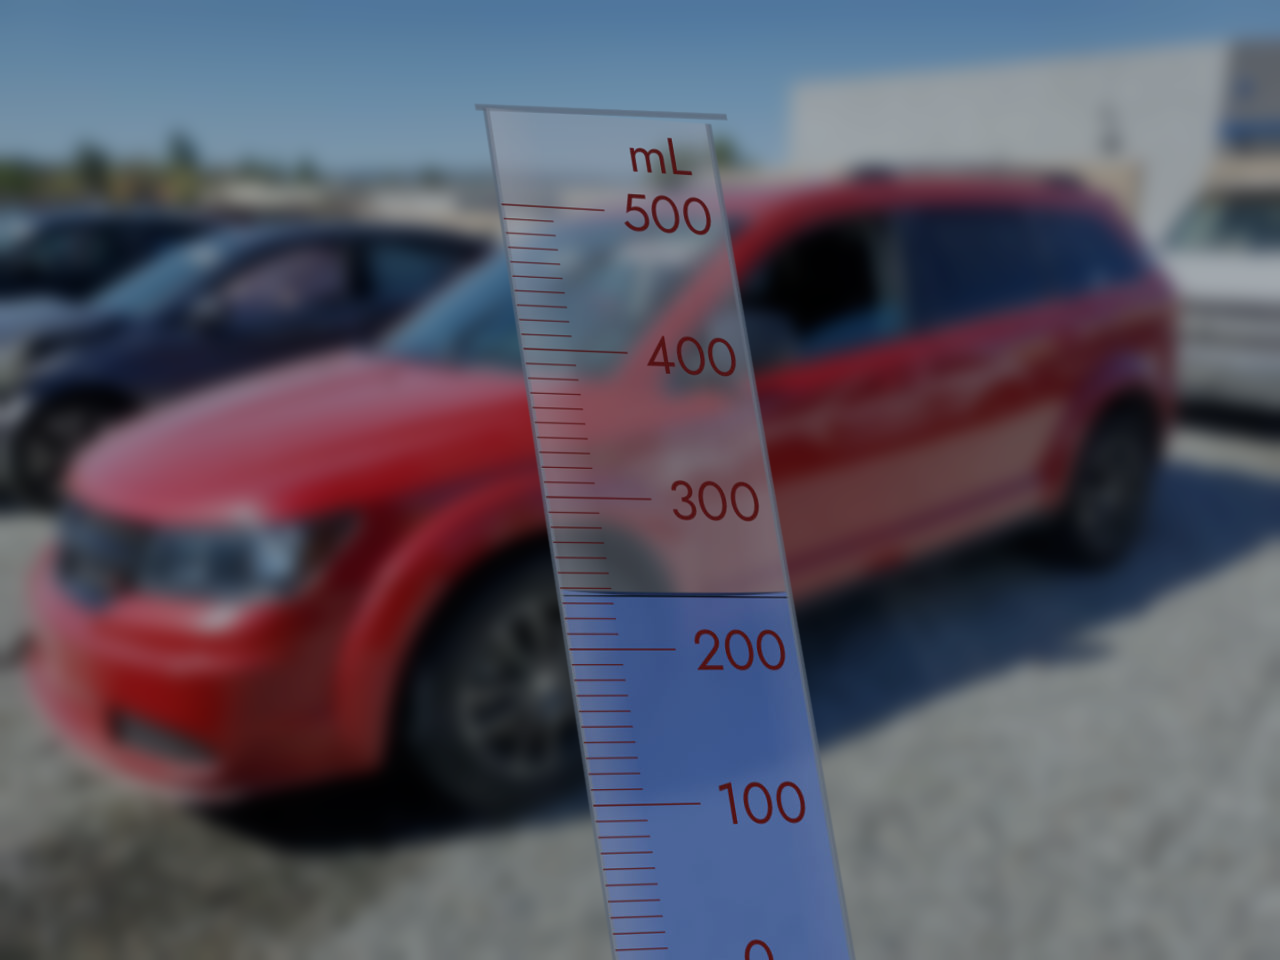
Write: 235 mL
